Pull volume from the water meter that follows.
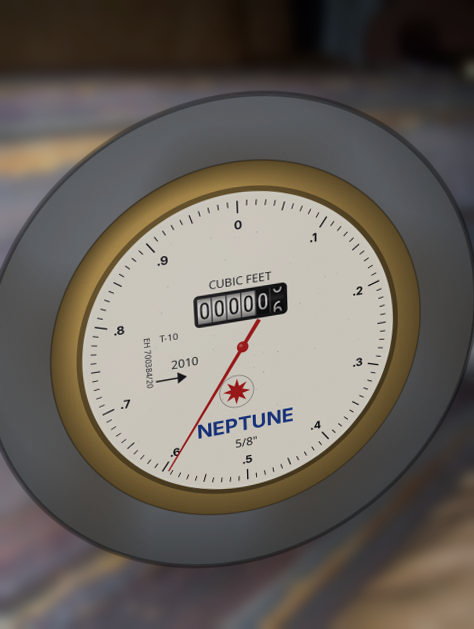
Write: 5.59 ft³
